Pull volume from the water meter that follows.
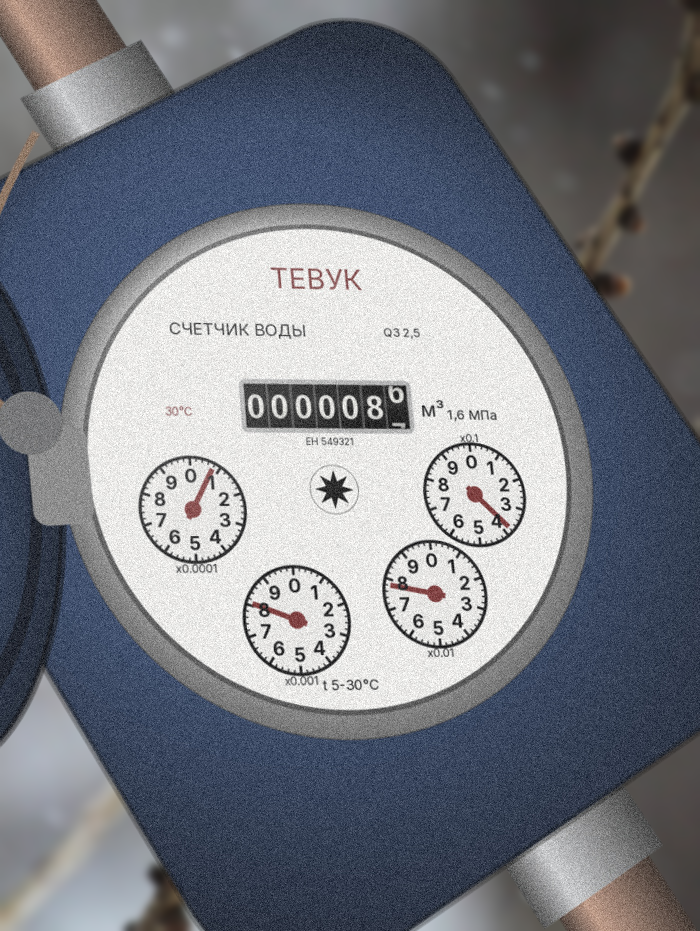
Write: 86.3780 m³
